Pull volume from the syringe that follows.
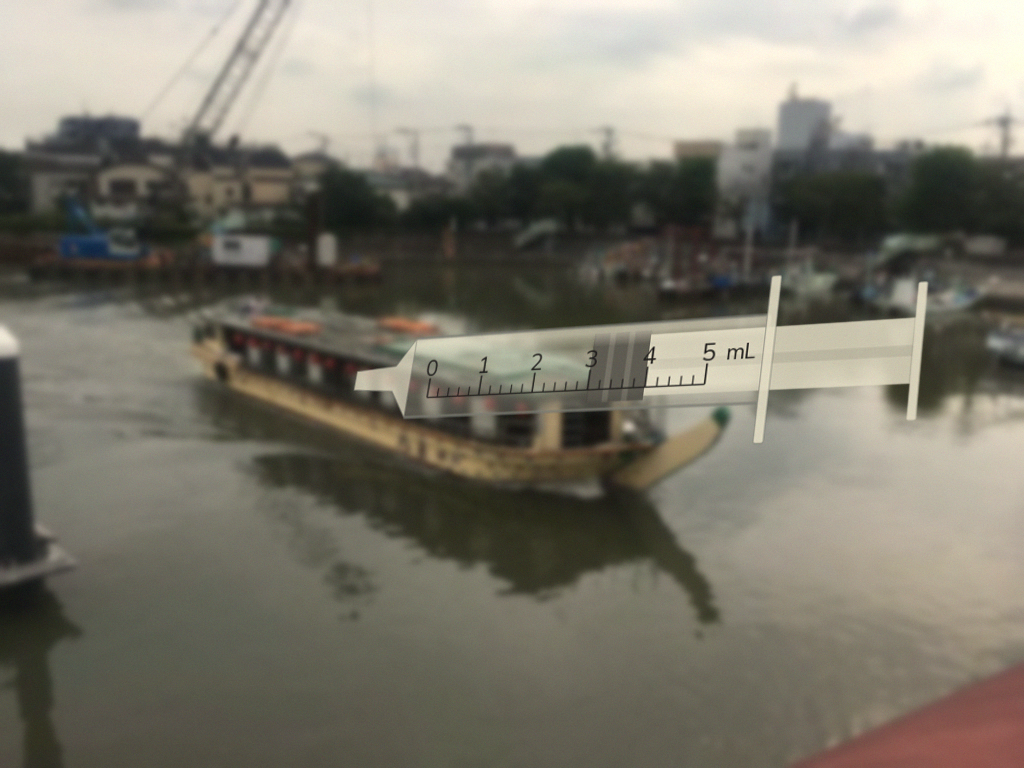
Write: 3 mL
